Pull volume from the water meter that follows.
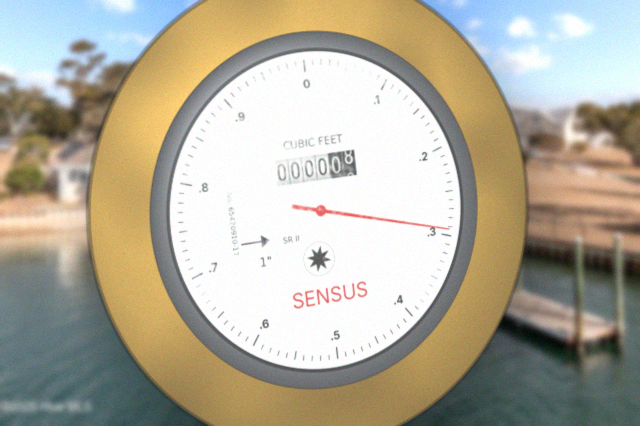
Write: 8.29 ft³
